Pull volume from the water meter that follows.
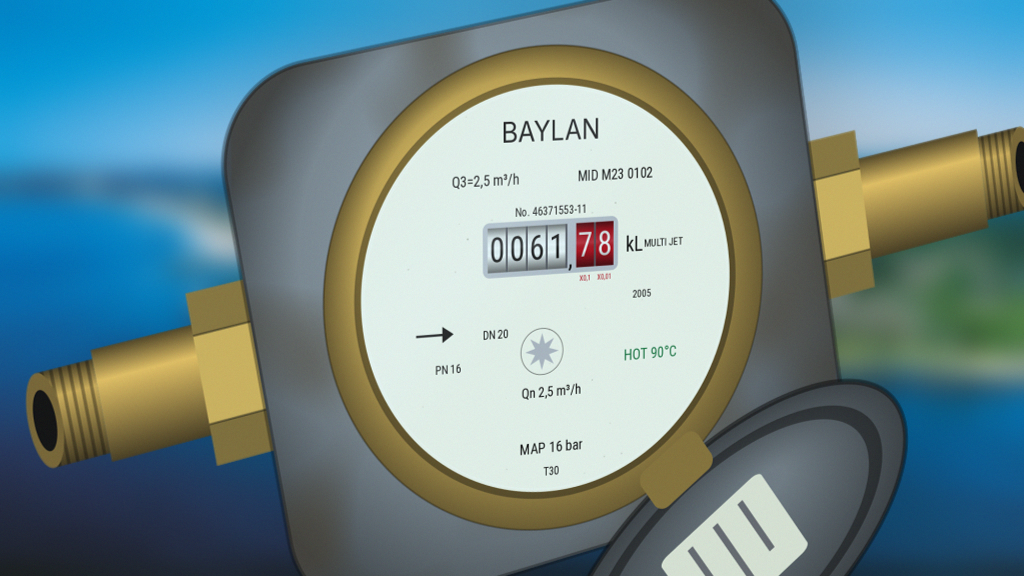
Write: 61.78 kL
